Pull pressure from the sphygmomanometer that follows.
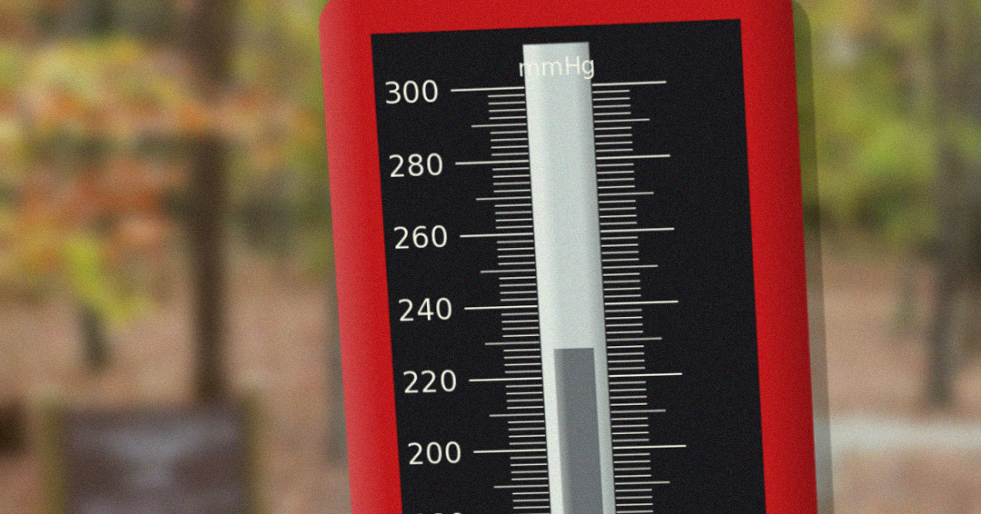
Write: 228 mmHg
